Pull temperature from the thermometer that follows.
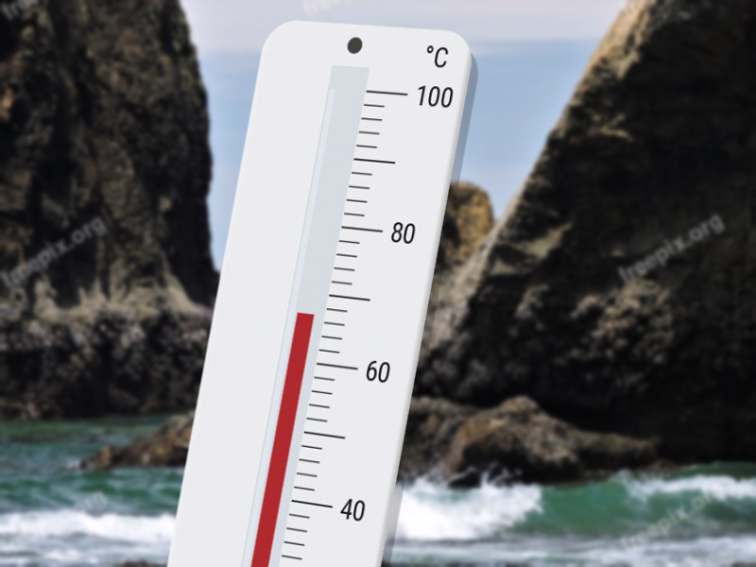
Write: 67 °C
